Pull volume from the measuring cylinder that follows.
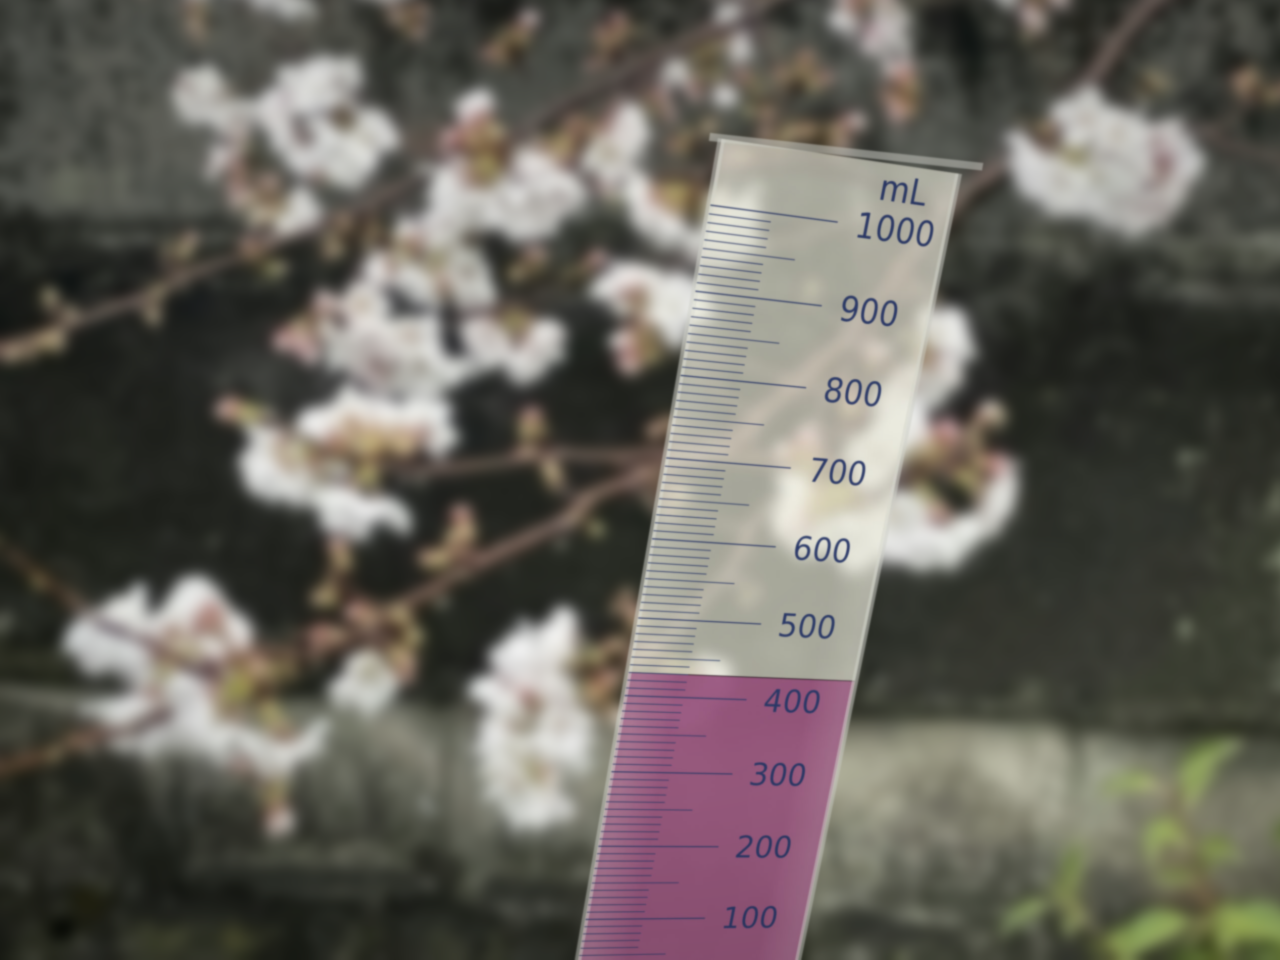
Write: 430 mL
